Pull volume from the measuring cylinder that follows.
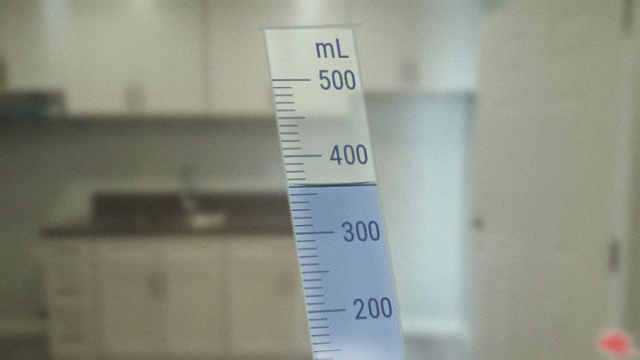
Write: 360 mL
